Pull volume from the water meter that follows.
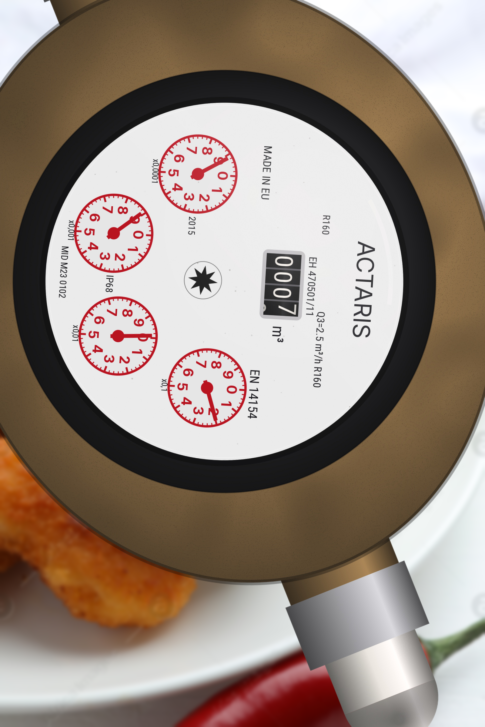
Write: 7.1989 m³
